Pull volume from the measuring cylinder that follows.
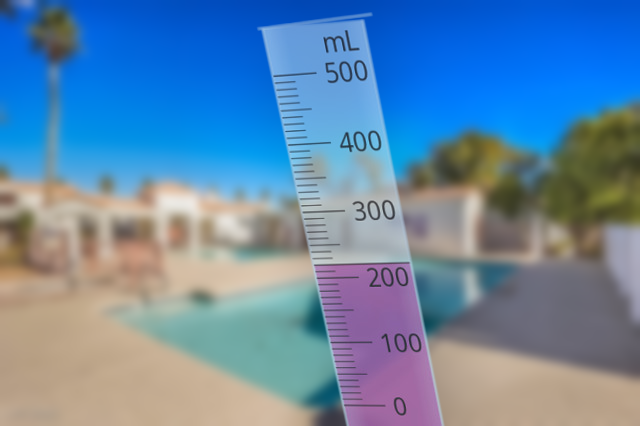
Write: 220 mL
